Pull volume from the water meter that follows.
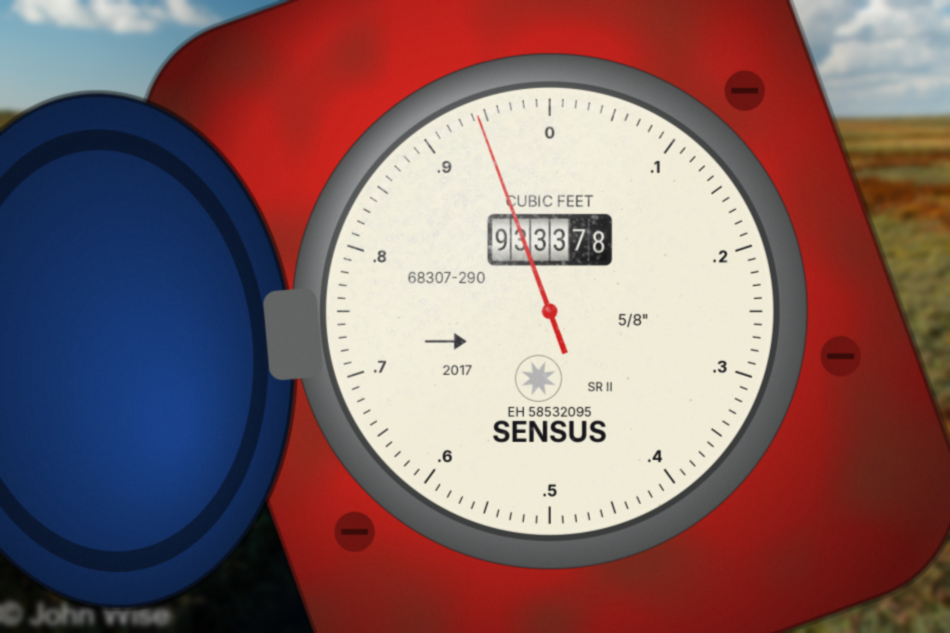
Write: 933377.94 ft³
